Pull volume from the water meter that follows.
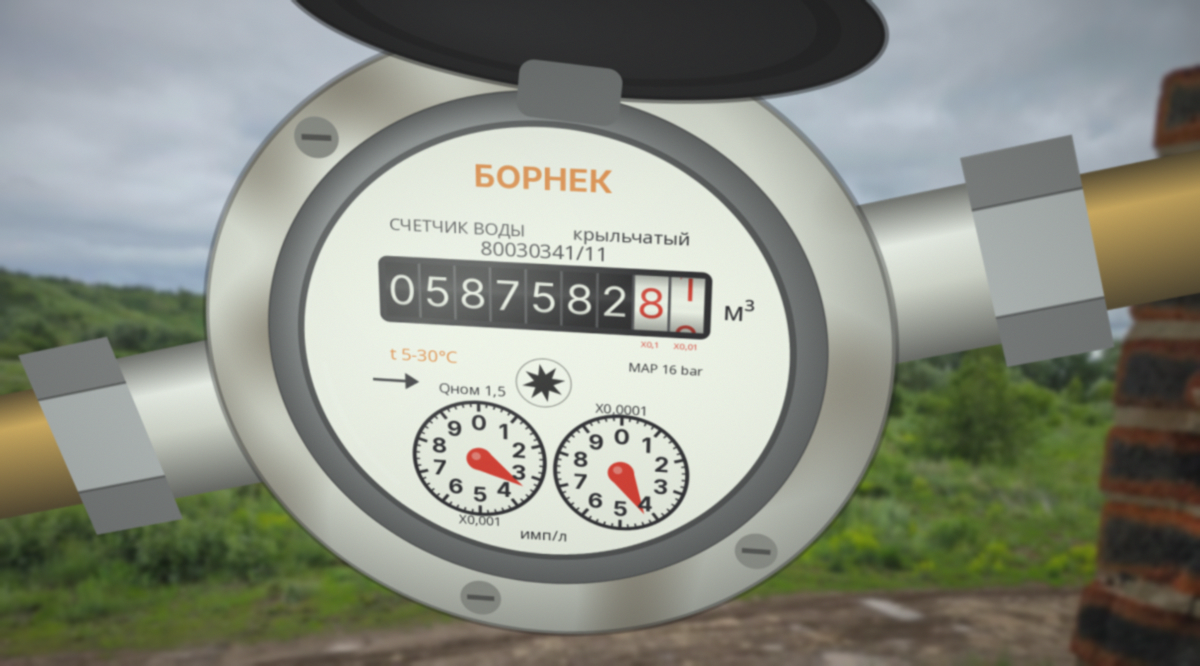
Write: 587582.8134 m³
